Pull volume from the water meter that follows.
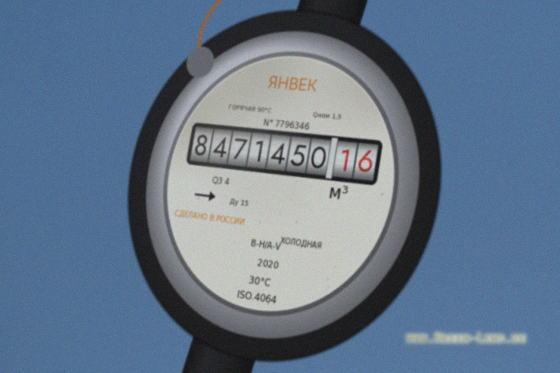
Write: 8471450.16 m³
